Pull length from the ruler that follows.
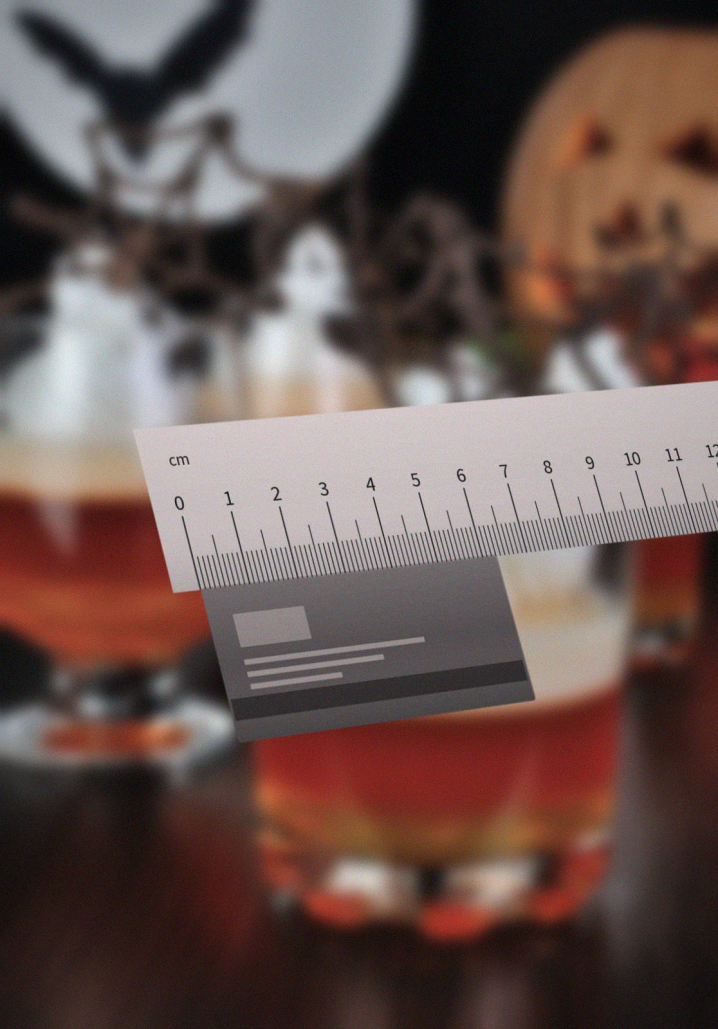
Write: 6.3 cm
